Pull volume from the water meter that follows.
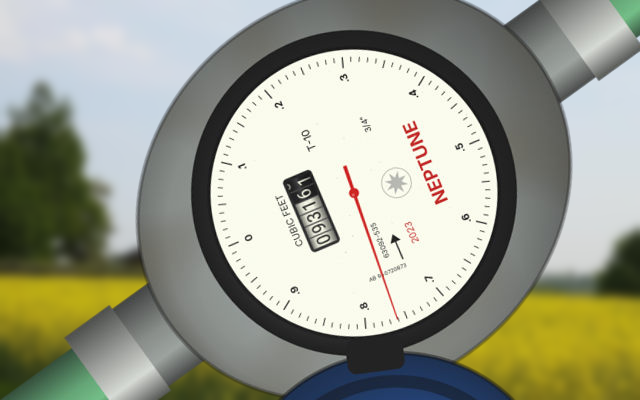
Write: 93160.76 ft³
